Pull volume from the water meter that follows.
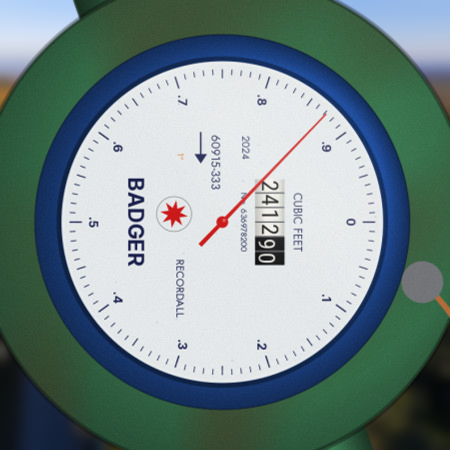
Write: 241289.87 ft³
